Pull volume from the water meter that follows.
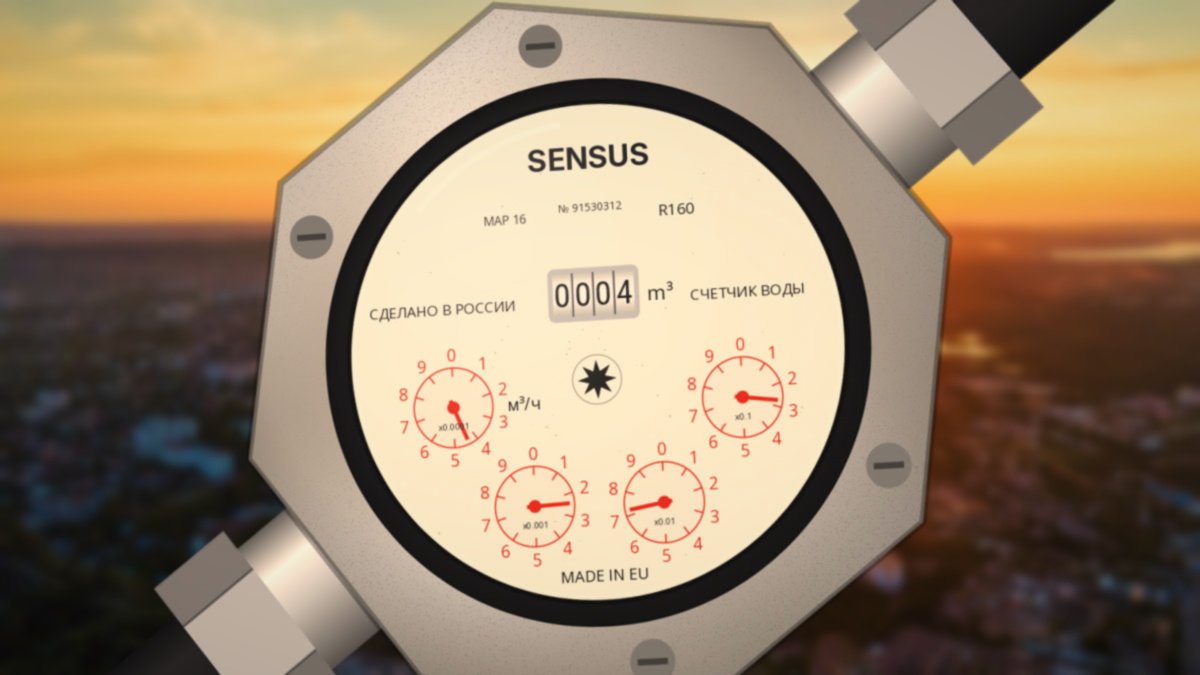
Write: 4.2724 m³
